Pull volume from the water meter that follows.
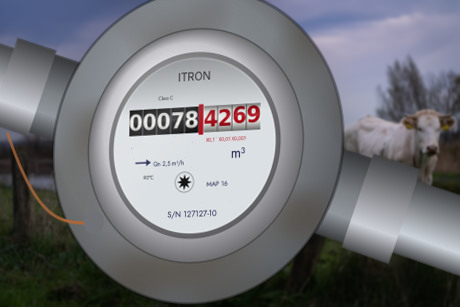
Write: 78.4269 m³
